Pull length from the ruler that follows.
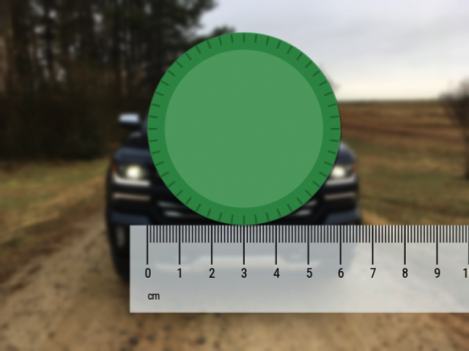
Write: 6 cm
